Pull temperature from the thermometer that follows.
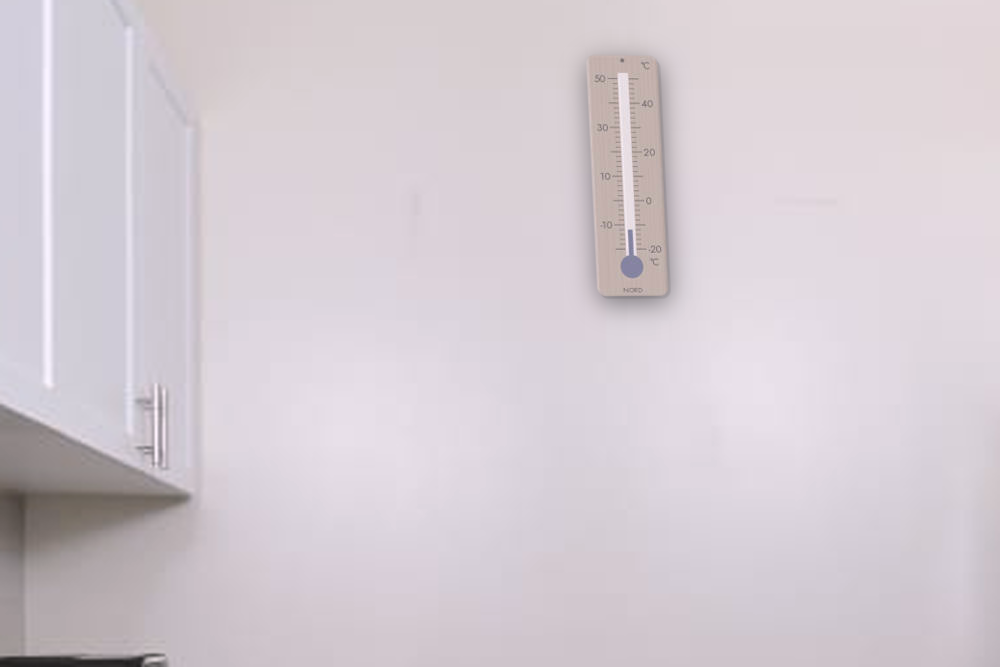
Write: -12 °C
